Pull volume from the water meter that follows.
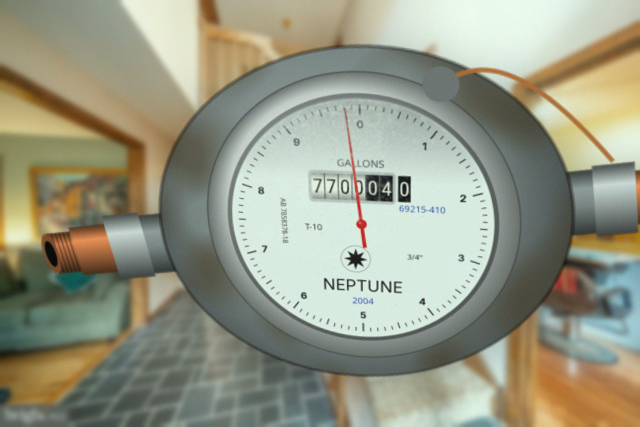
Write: 7700039.8 gal
